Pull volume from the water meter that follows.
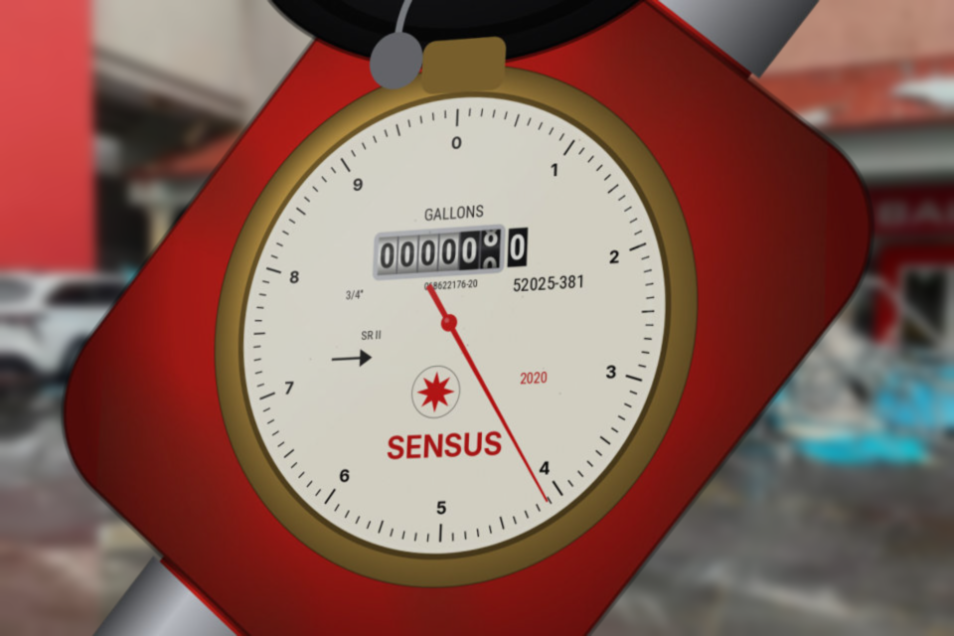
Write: 84.1 gal
